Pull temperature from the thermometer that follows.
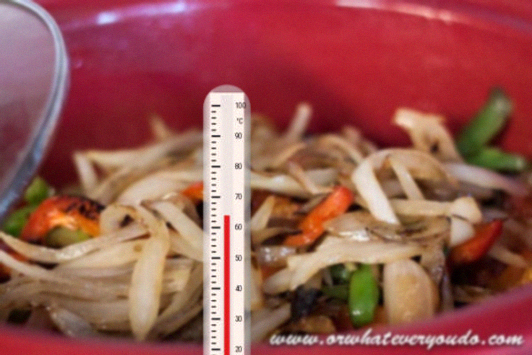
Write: 64 °C
